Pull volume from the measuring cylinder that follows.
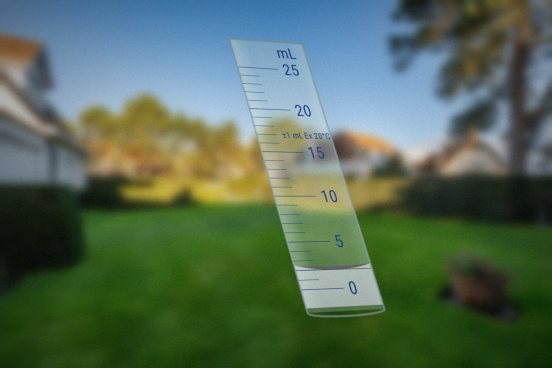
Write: 2 mL
